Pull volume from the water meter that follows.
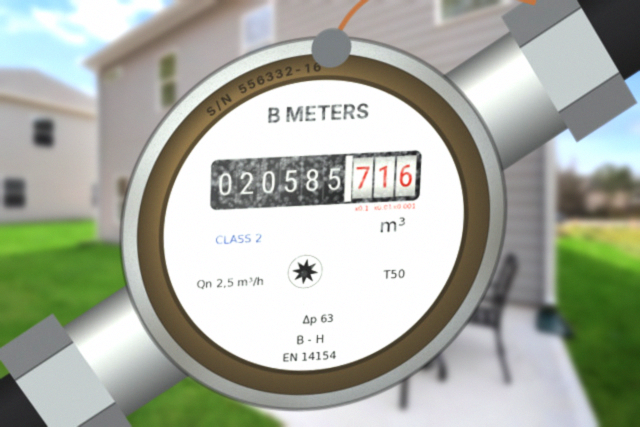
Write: 20585.716 m³
